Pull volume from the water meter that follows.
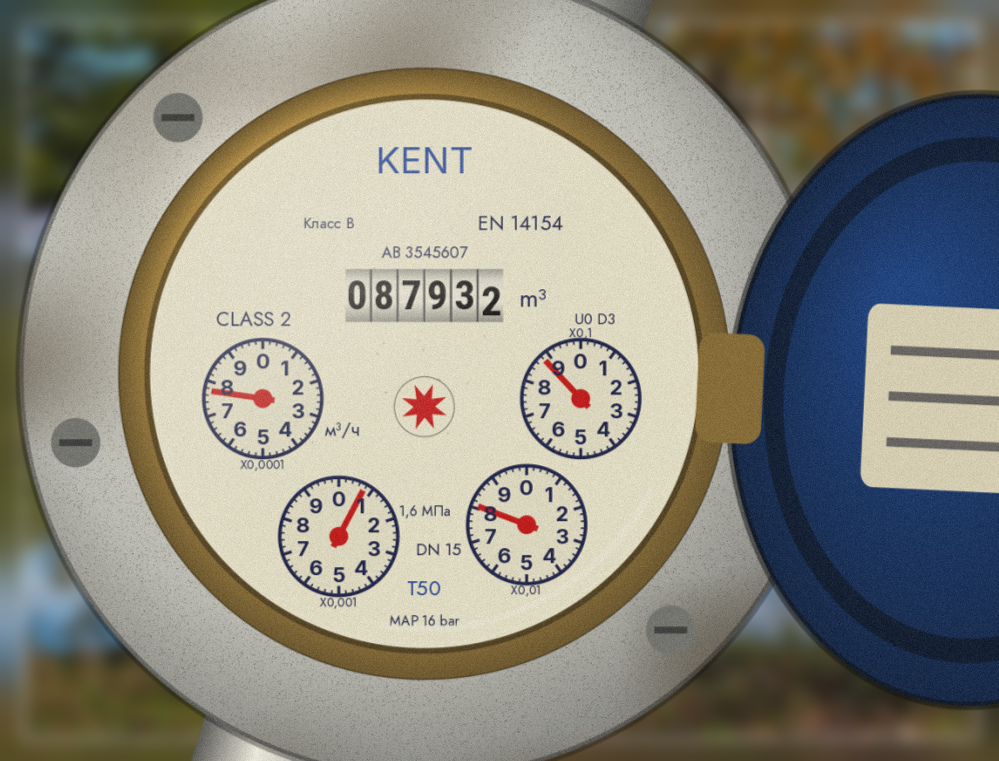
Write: 87931.8807 m³
